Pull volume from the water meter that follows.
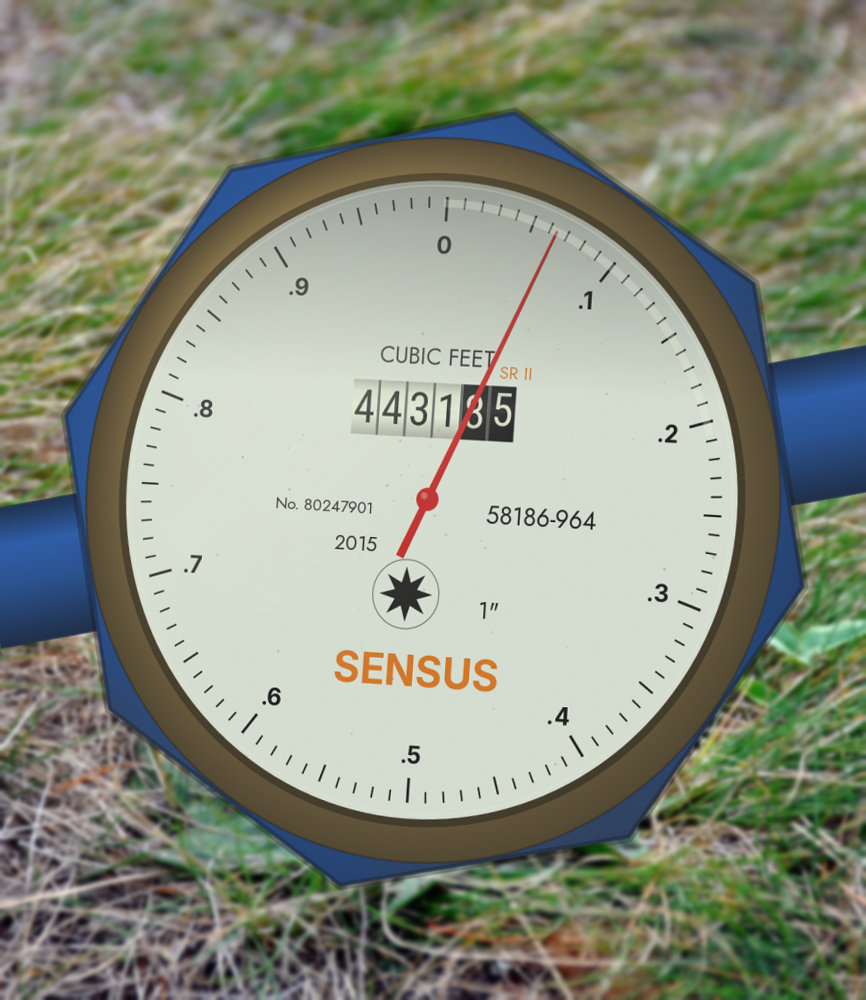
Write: 443185.06 ft³
